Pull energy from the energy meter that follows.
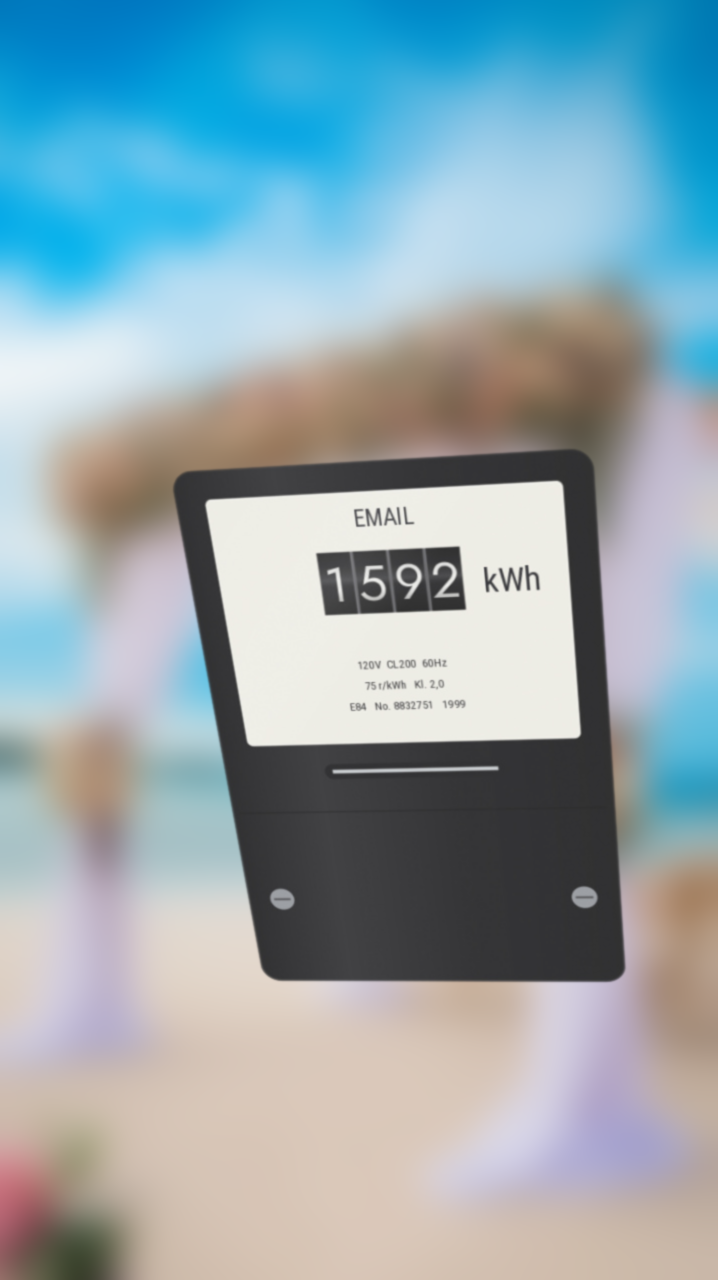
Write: 1592 kWh
